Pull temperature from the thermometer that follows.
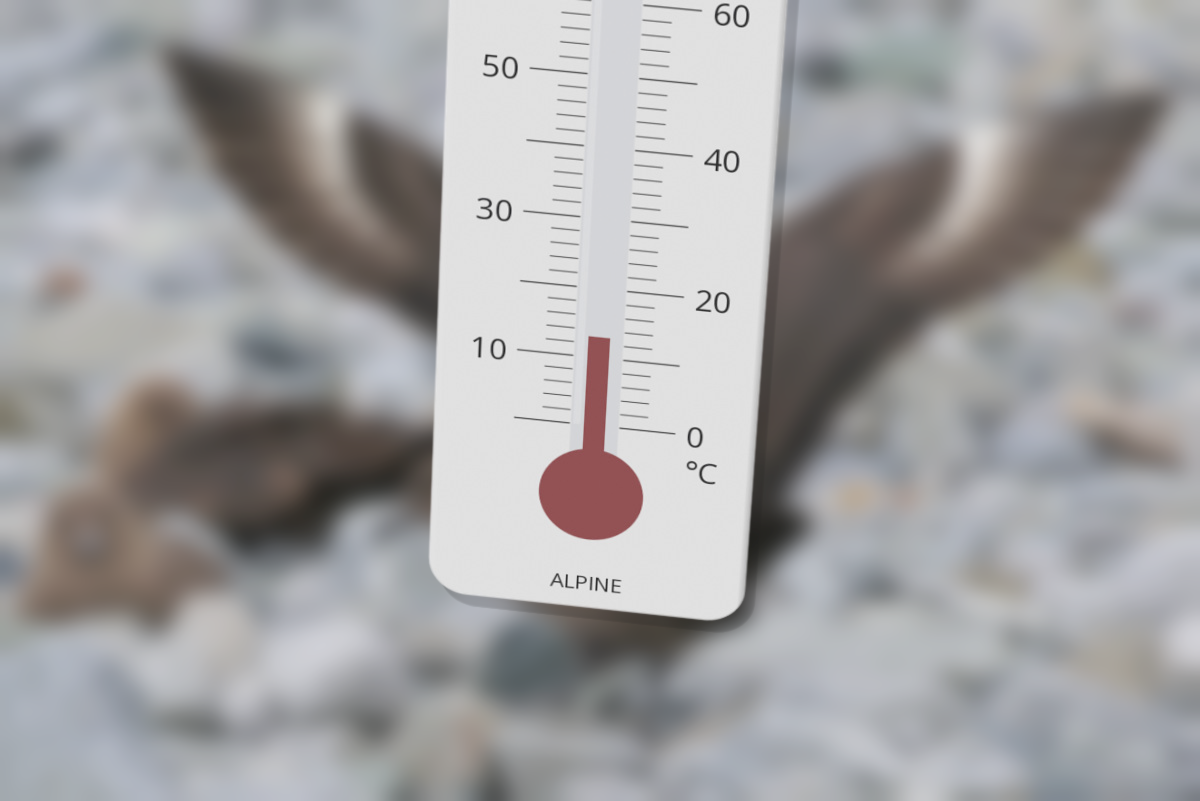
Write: 13 °C
